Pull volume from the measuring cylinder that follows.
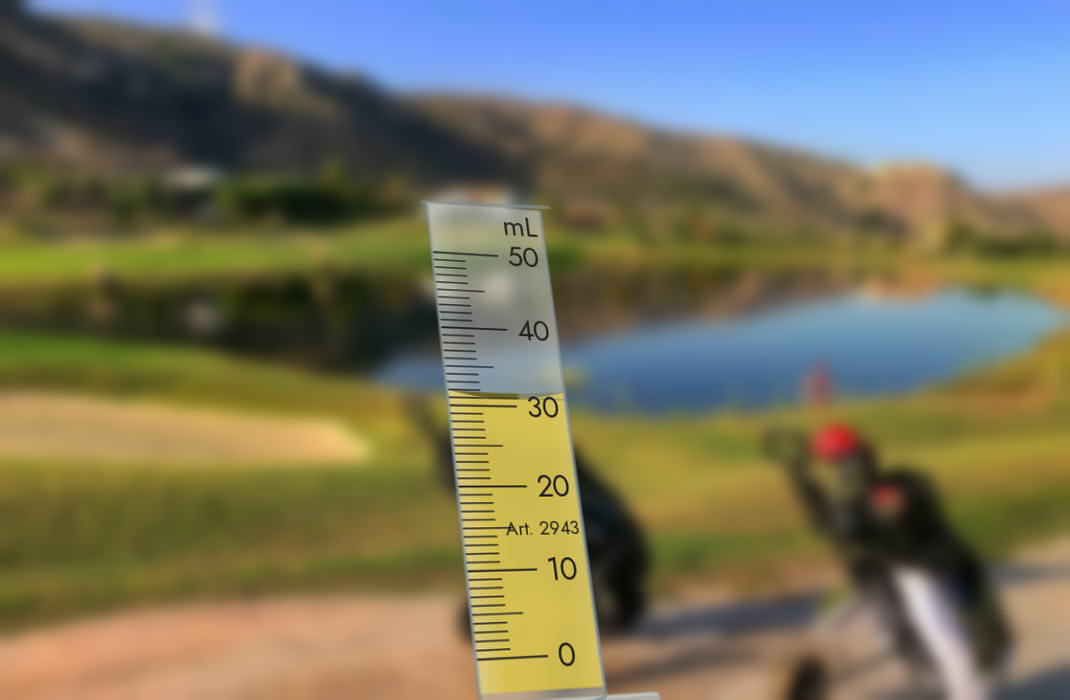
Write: 31 mL
